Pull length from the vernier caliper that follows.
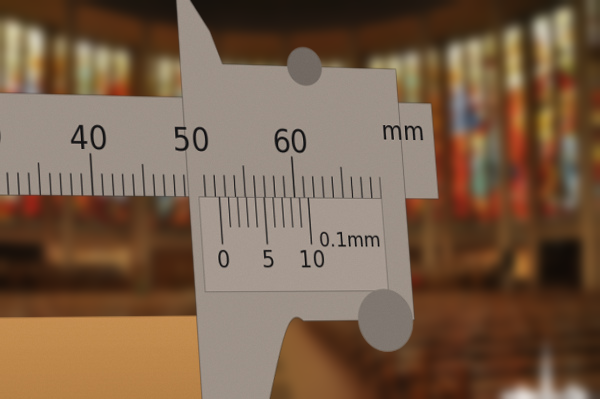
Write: 52.4 mm
